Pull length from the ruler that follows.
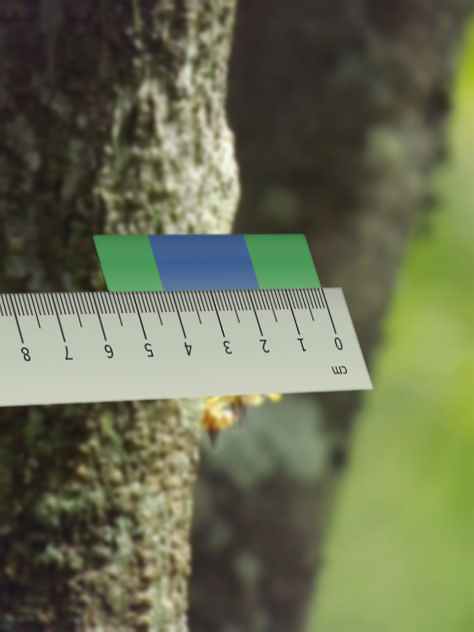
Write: 5.6 cm
